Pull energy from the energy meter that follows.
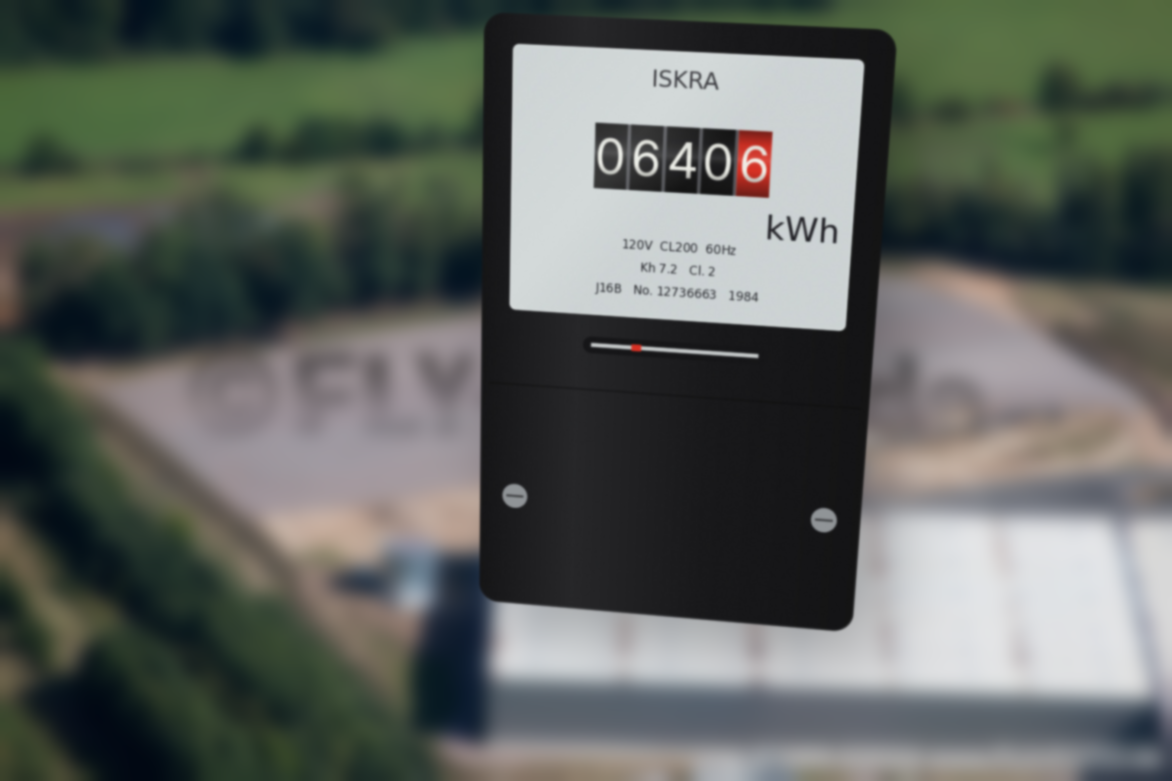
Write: 640.6 kWh
